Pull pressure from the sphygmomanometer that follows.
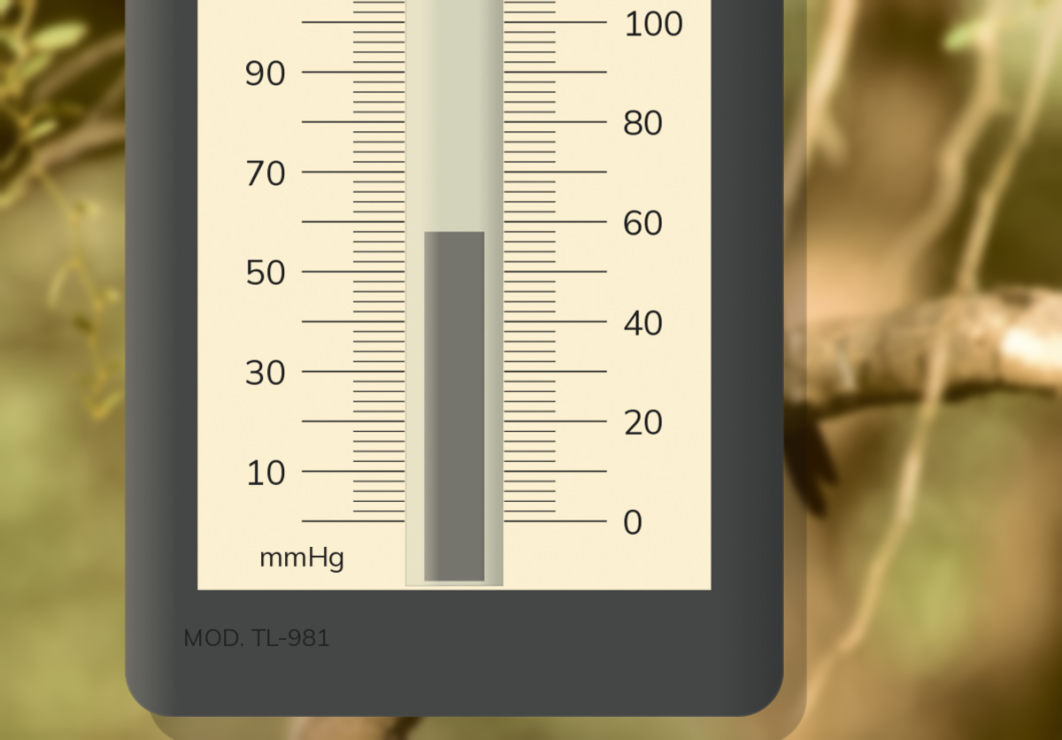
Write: 58 mmHg
